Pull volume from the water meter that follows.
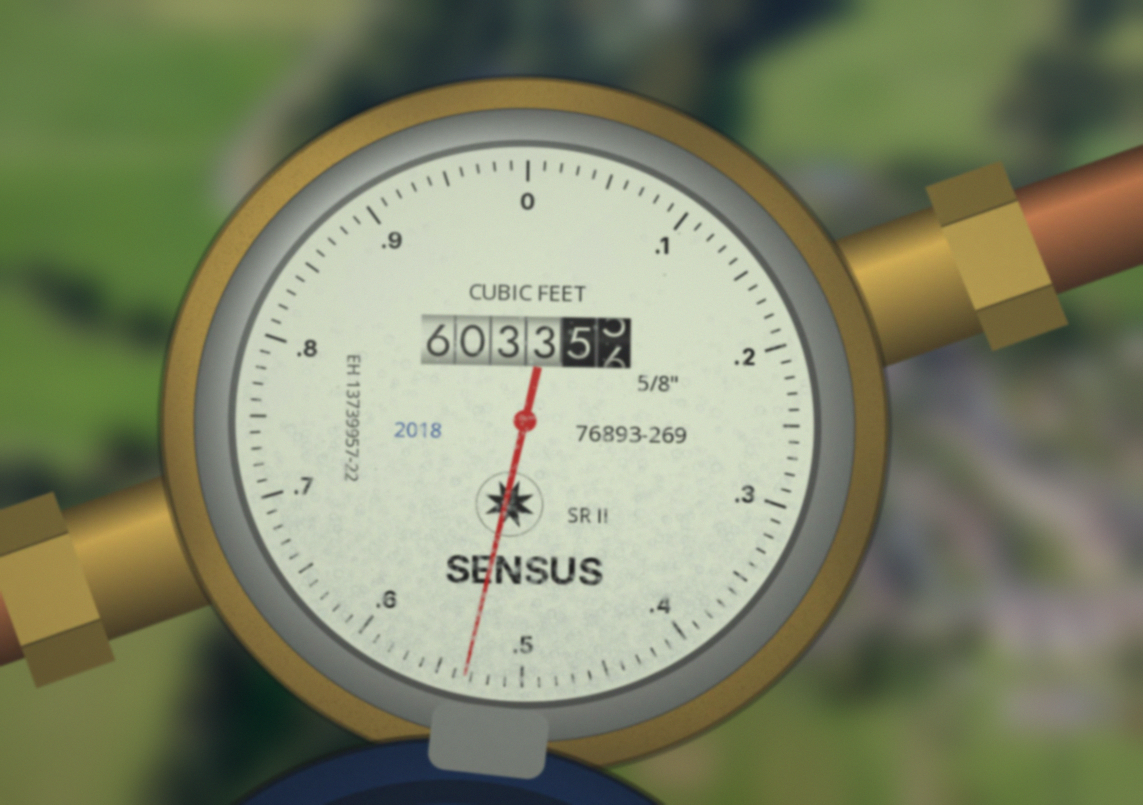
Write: 603355.53 ft³
